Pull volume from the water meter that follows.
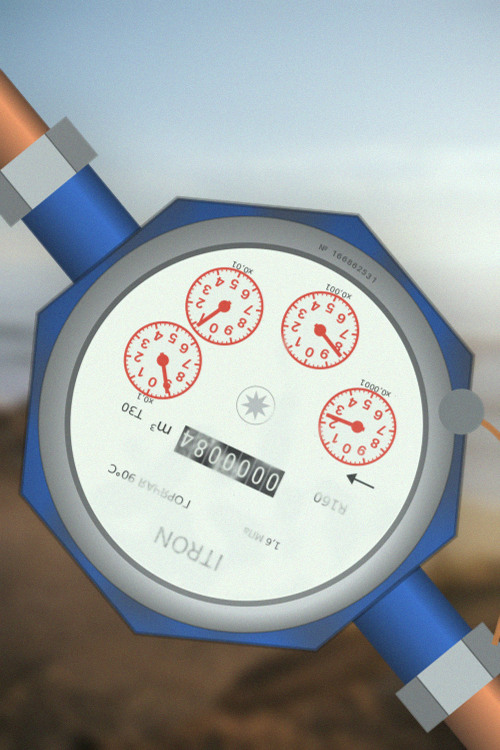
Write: 83.9082 m³
